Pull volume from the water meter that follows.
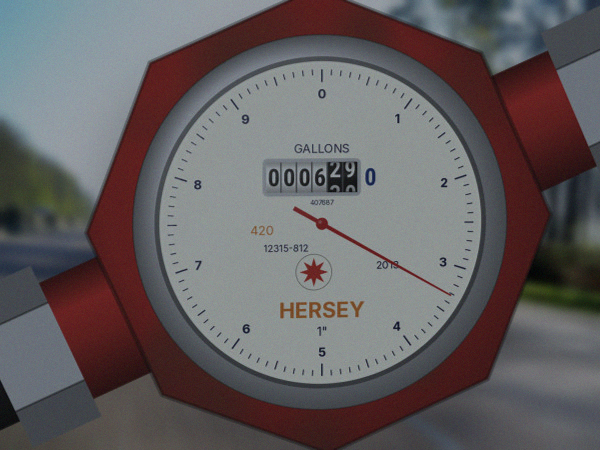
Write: 6293.3 gal
